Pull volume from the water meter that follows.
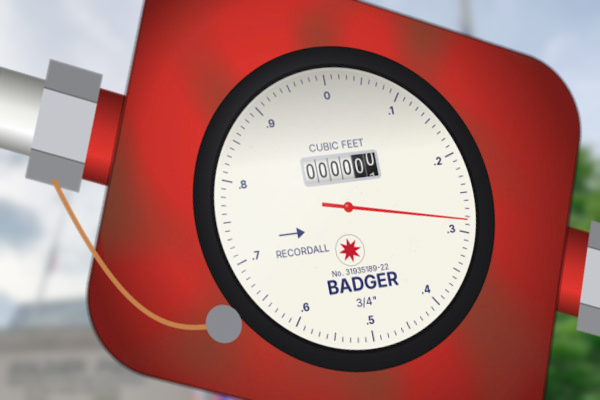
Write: 0.28 ft³
